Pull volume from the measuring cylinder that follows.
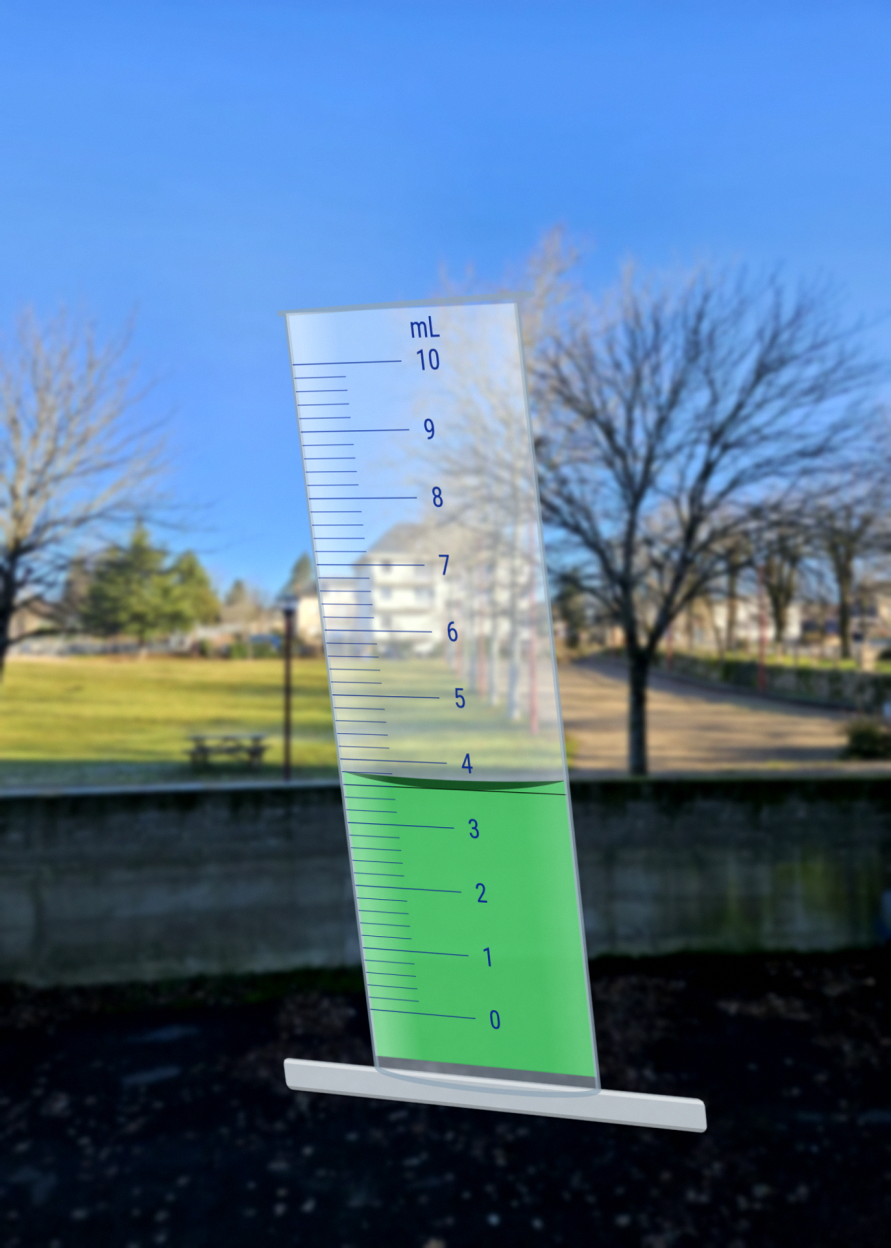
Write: 3.6 mL
